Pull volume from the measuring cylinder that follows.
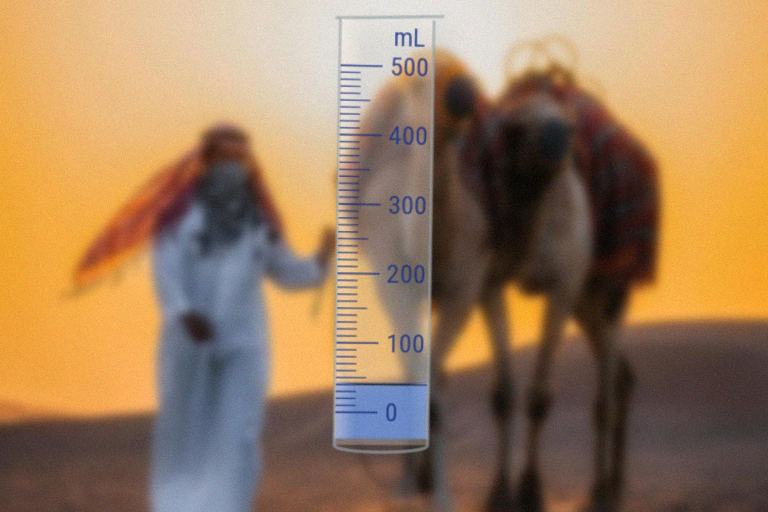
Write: 40 mL
